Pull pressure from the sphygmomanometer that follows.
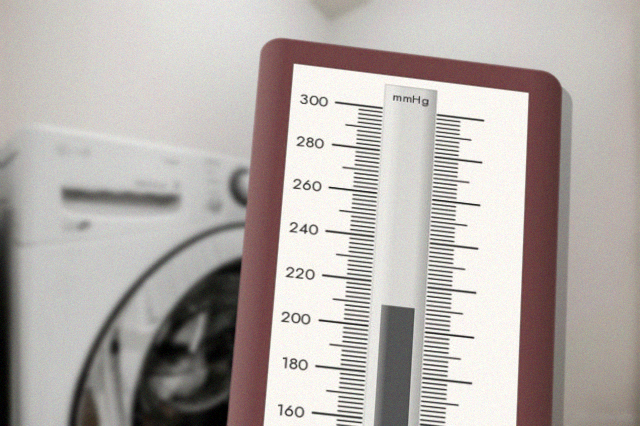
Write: 210 mmHg
